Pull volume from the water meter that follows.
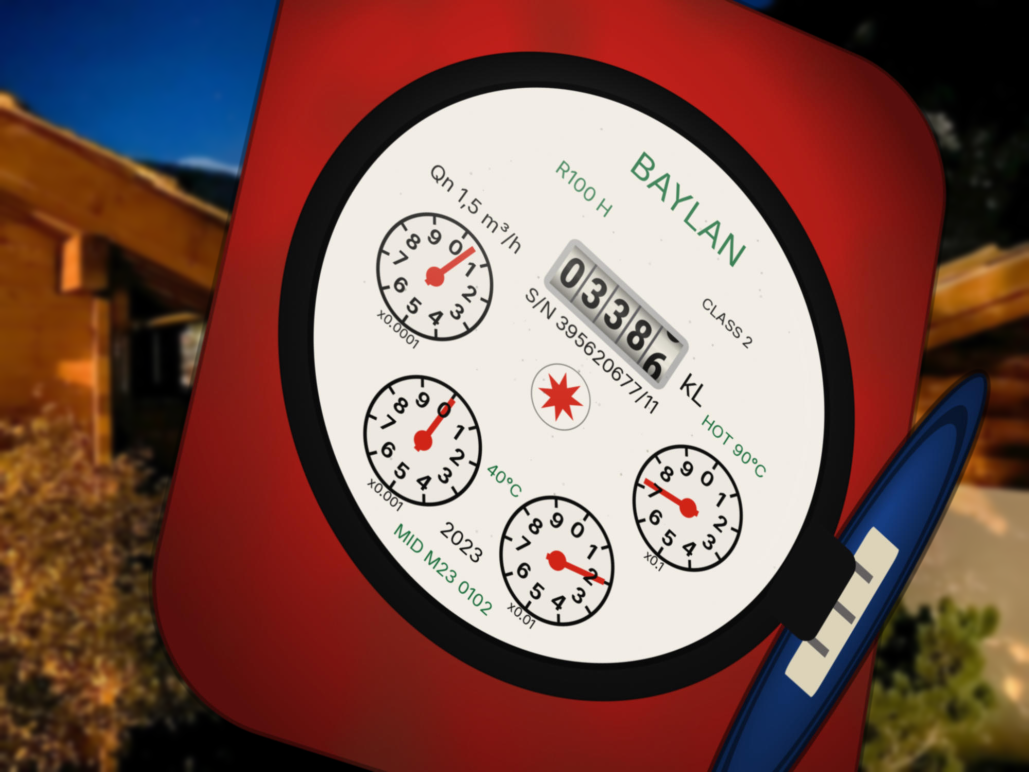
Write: 3385.7200 kL
